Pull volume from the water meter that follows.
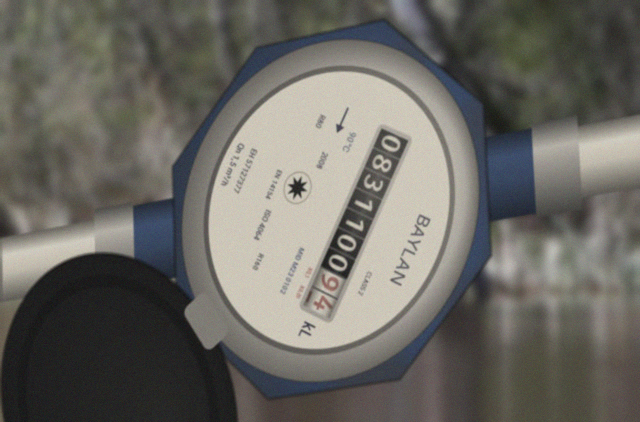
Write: 831100.94 kL
